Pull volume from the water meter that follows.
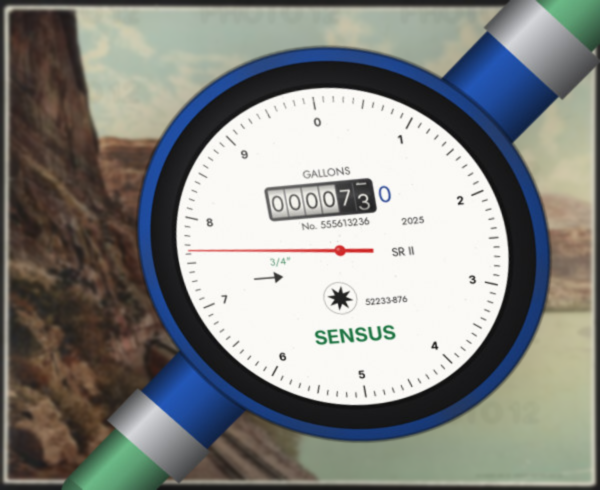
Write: 727.6 gal
